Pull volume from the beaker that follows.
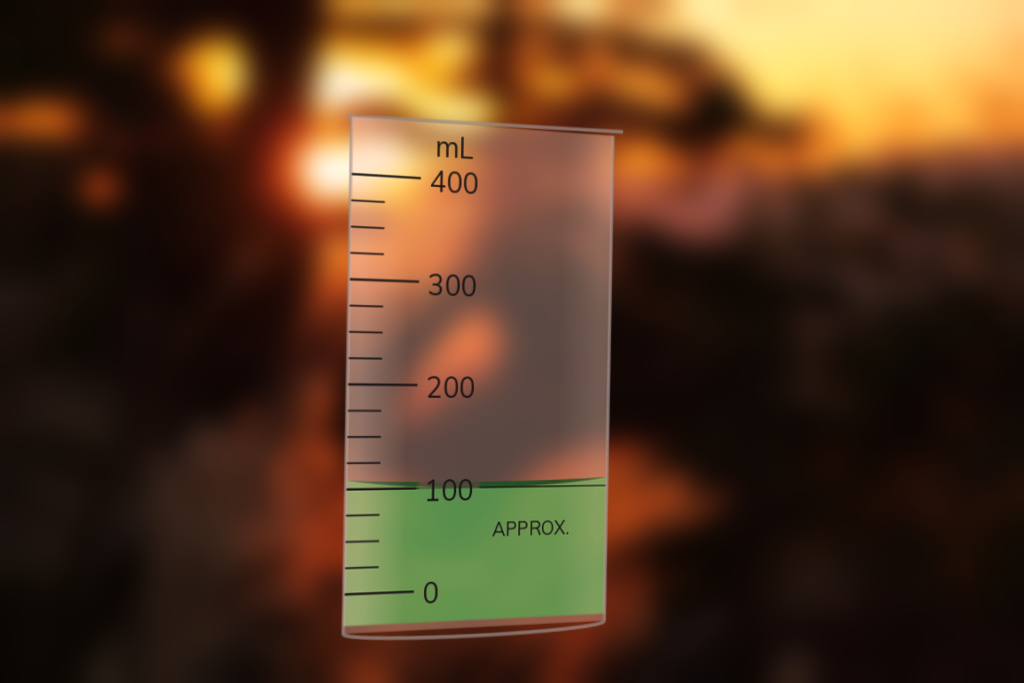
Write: 100 mL
